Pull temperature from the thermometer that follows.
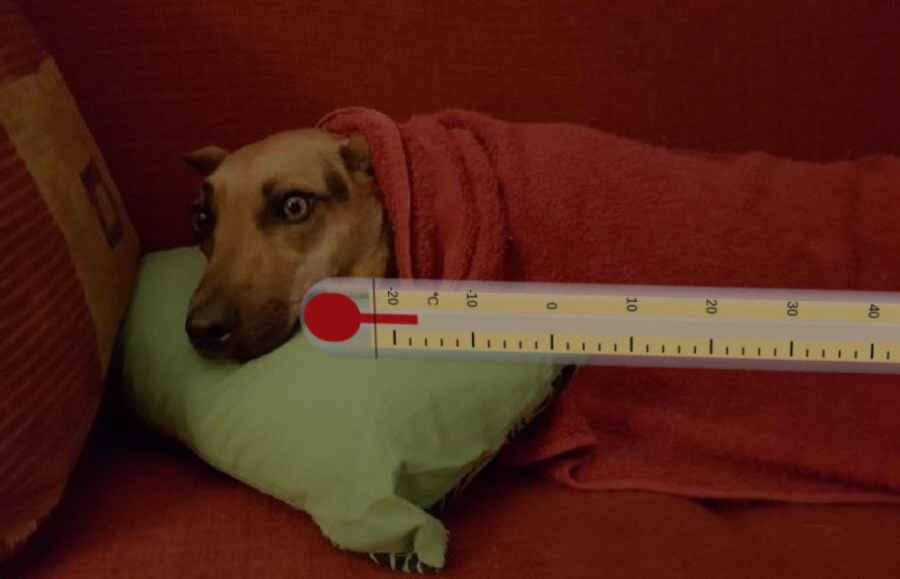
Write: -17 °C
